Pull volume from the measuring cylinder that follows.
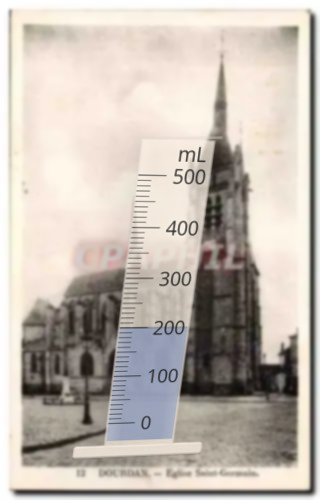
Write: 200 mL
